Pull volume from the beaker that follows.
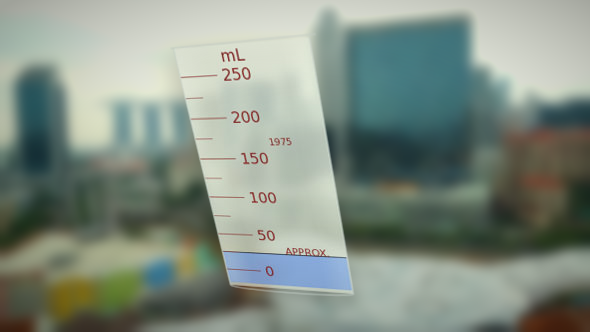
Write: 25 mL
